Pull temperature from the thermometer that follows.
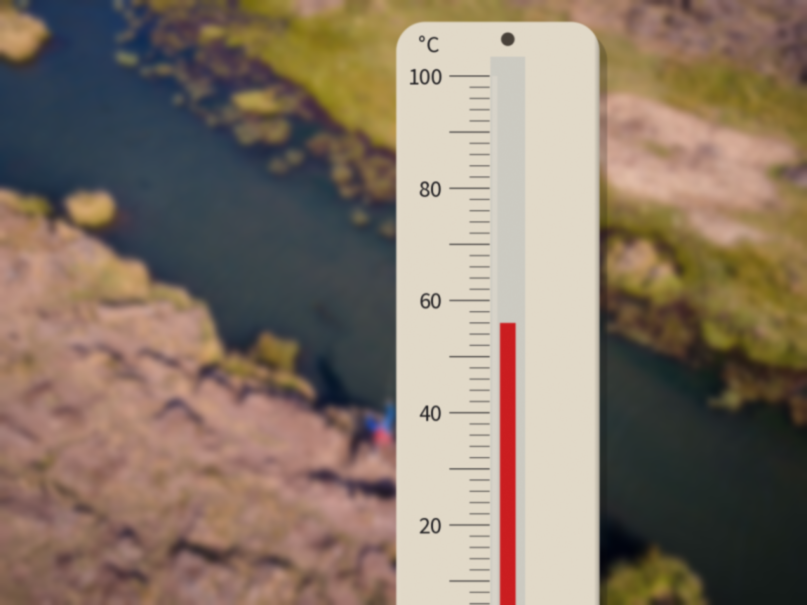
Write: 56 °C
